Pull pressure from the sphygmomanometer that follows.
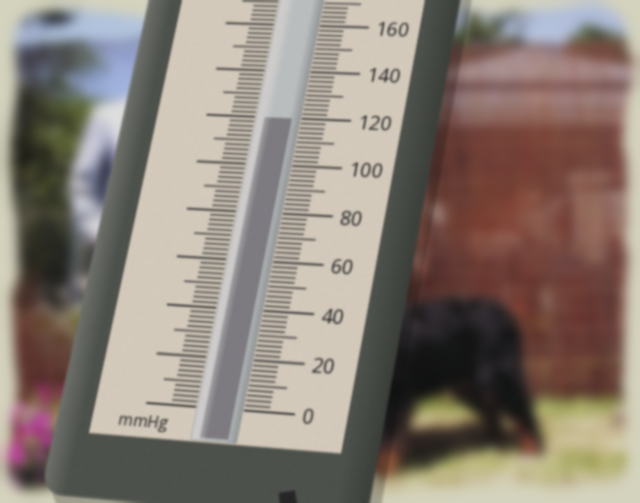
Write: 120 mmHg
